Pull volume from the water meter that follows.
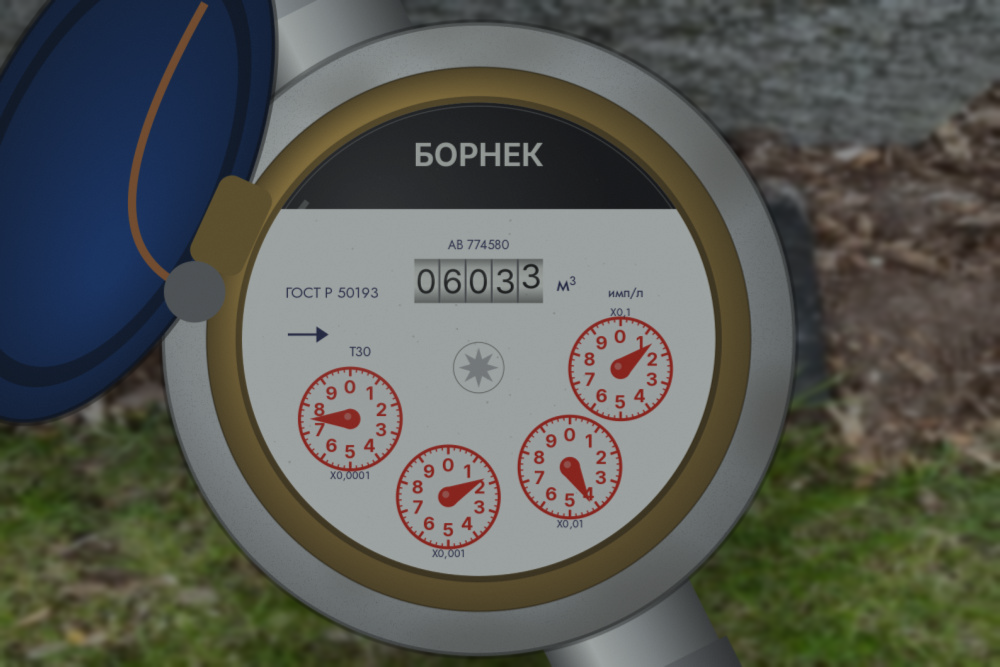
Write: 6033.1417 m³
